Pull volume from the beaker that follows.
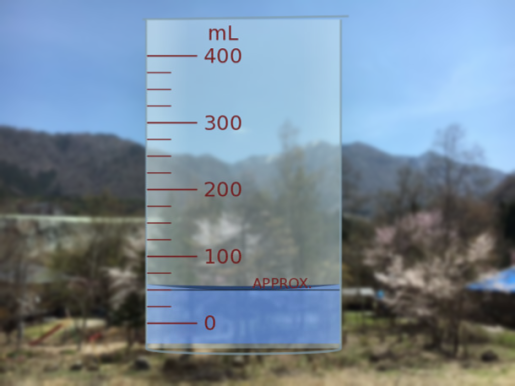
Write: 50 mL
